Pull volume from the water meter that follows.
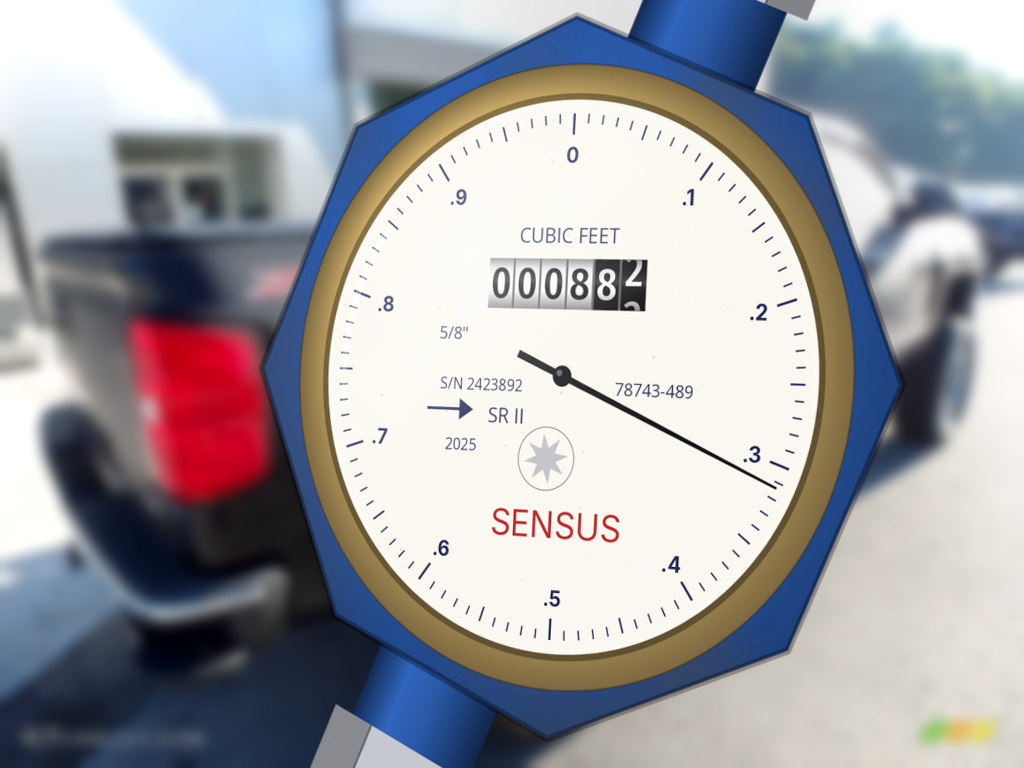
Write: 882.31 ft³
